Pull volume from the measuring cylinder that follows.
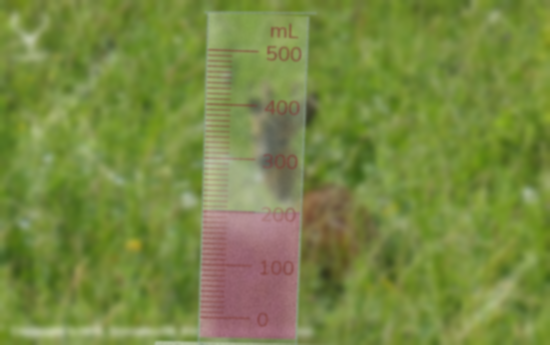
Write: 200 mL
